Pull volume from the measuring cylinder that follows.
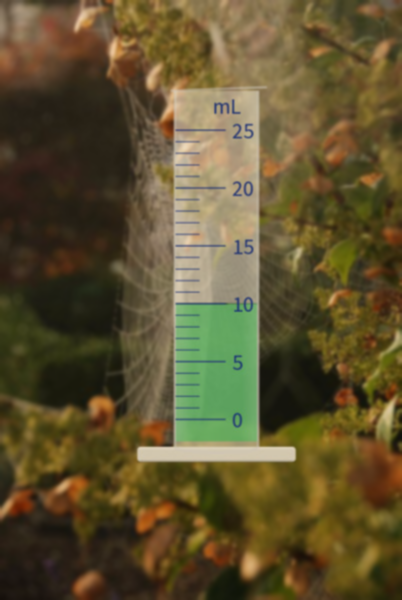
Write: 10 mL
